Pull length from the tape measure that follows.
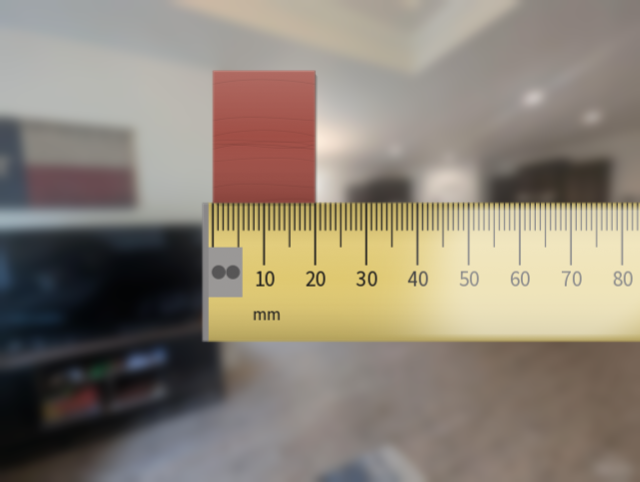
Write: 20 mm
